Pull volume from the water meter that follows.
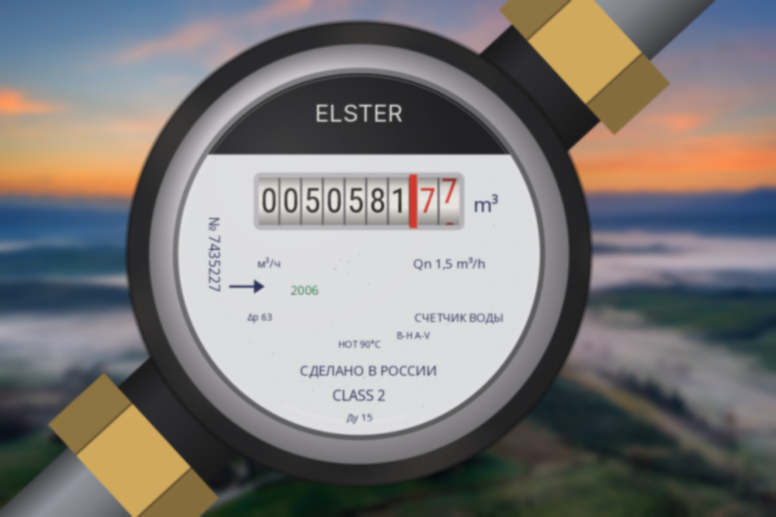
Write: 50581.77 m³
